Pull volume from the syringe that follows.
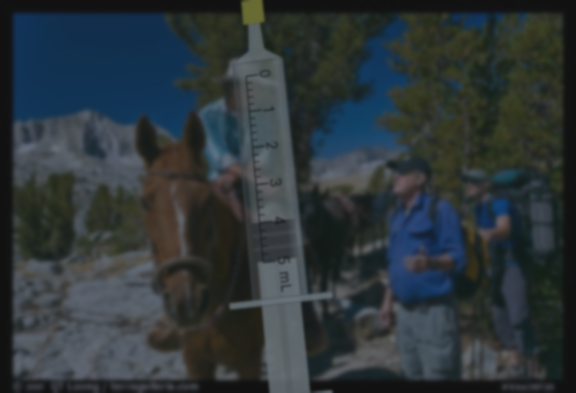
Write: 4 mL
